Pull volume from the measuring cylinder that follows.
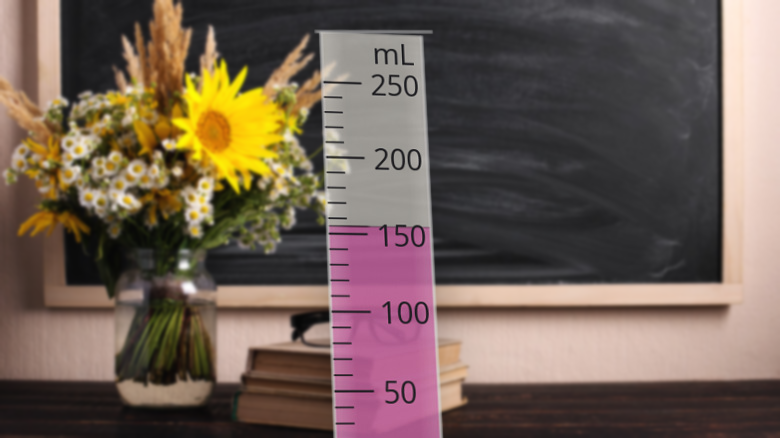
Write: 155 mL
